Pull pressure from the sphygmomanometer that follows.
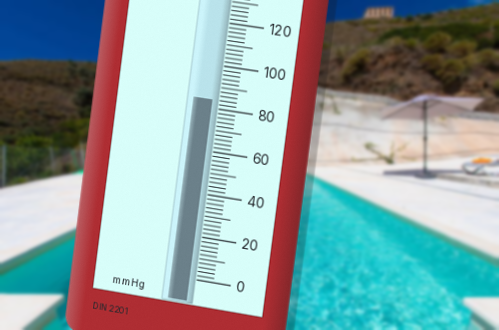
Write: 84 mmHg
